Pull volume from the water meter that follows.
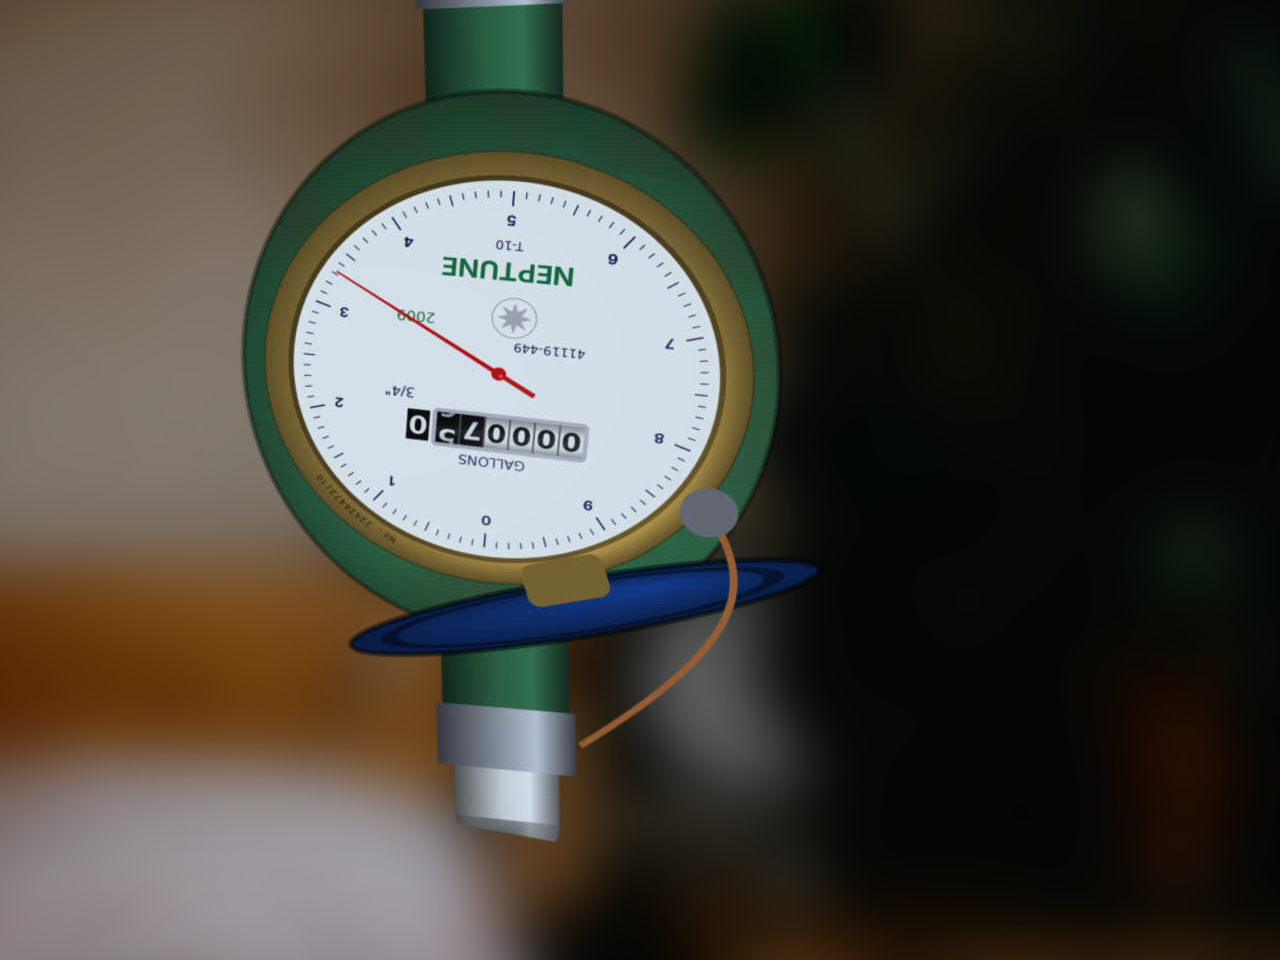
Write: 753.3 gal
